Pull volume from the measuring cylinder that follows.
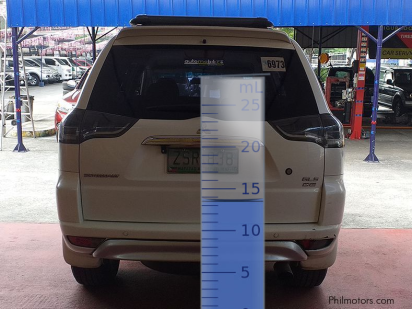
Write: 13.5 mL
